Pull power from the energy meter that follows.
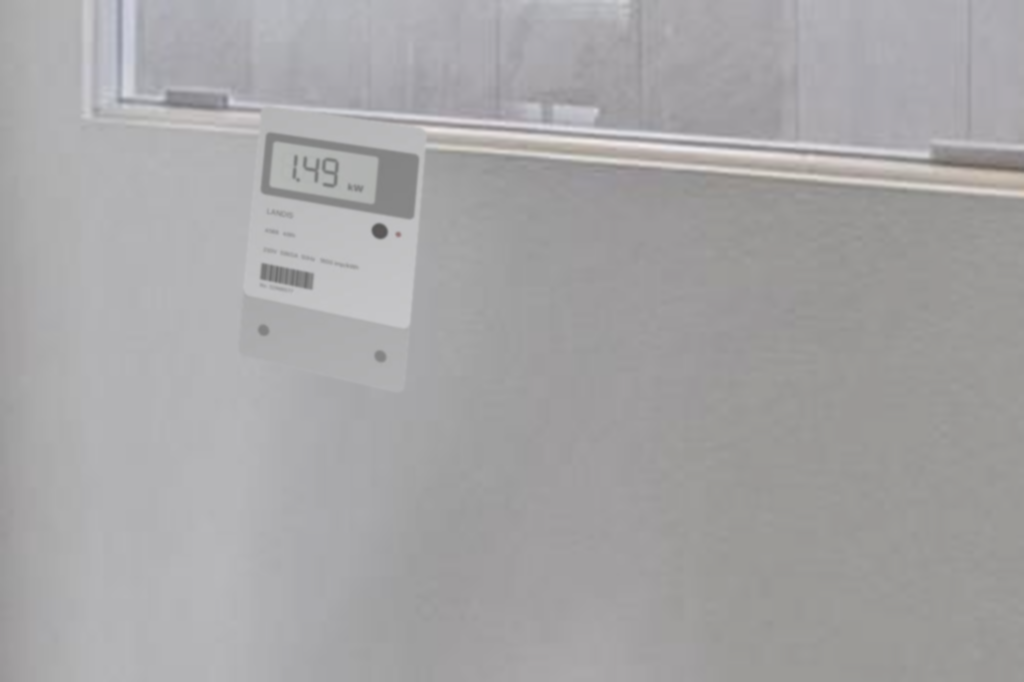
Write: 1.49 kW
